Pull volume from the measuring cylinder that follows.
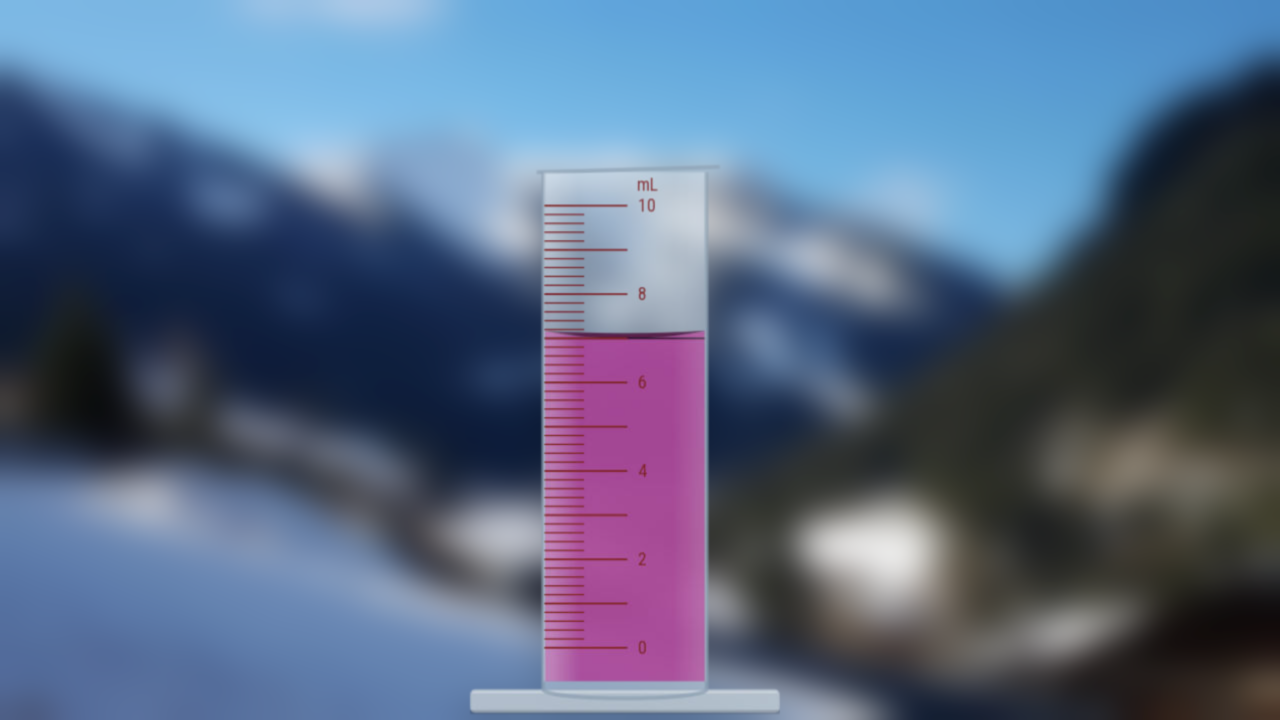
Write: 7 mL
